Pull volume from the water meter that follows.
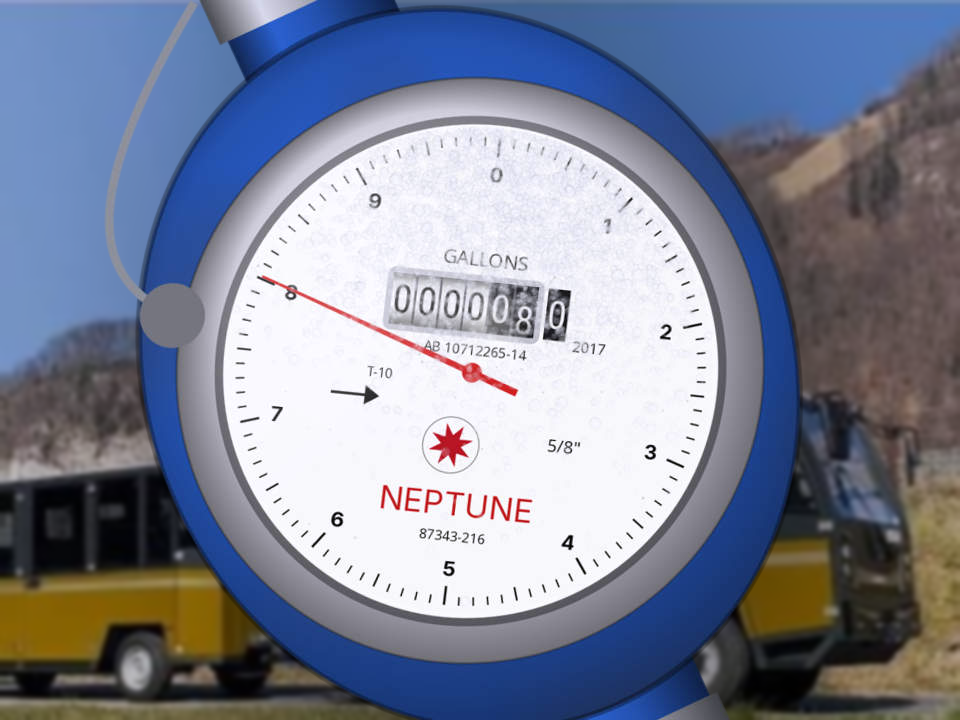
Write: 78.0 gal
